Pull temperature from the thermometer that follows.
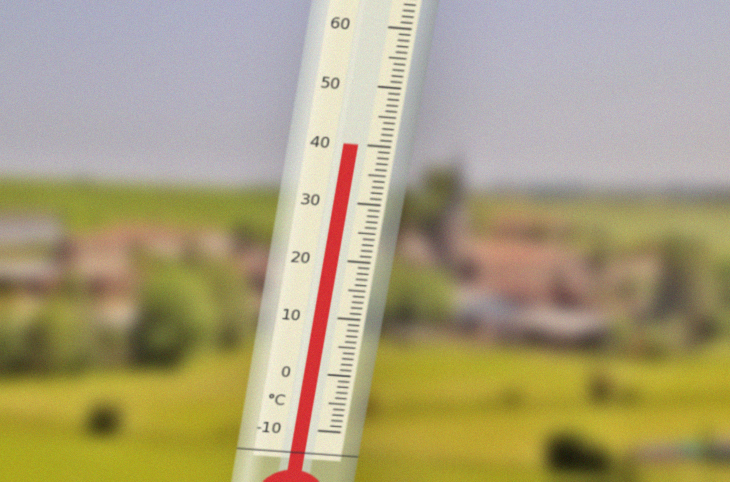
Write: 40 °C
